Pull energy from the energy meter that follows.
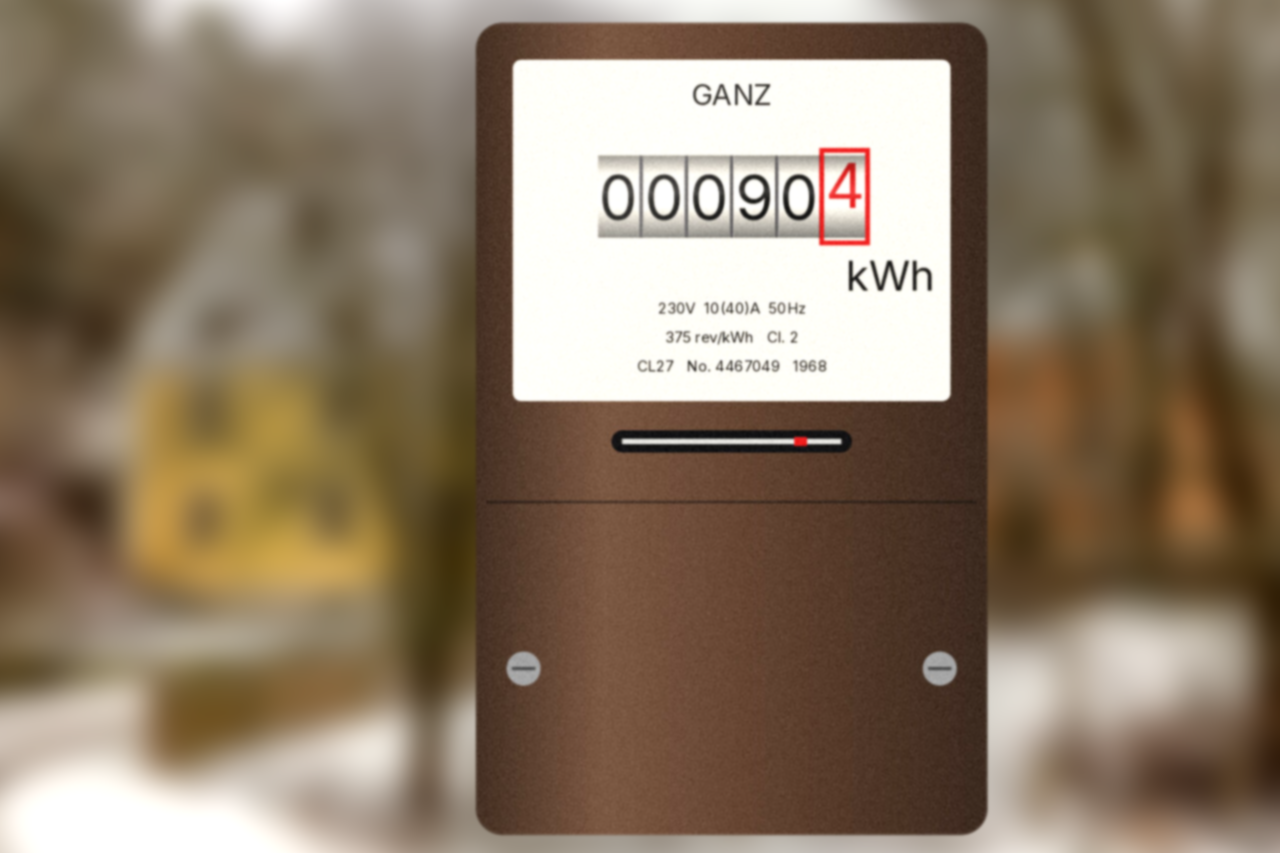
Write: 90.4 kWh
